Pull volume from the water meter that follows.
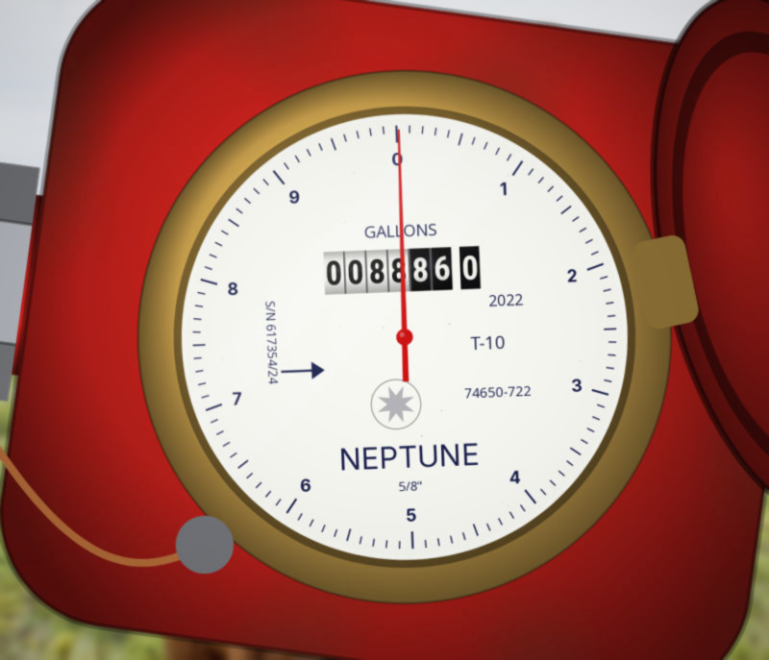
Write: 88860.0 gal
